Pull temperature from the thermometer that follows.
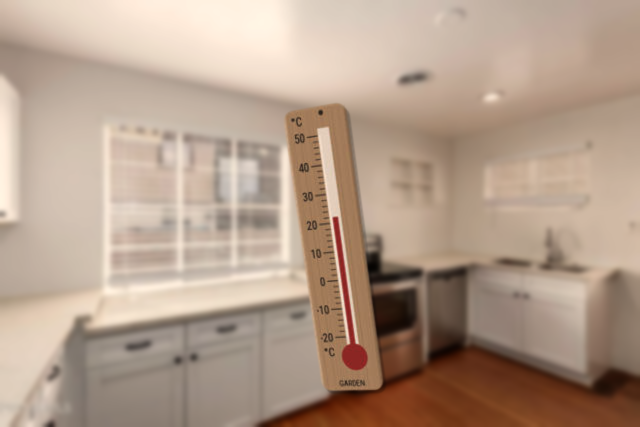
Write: 22 °C
